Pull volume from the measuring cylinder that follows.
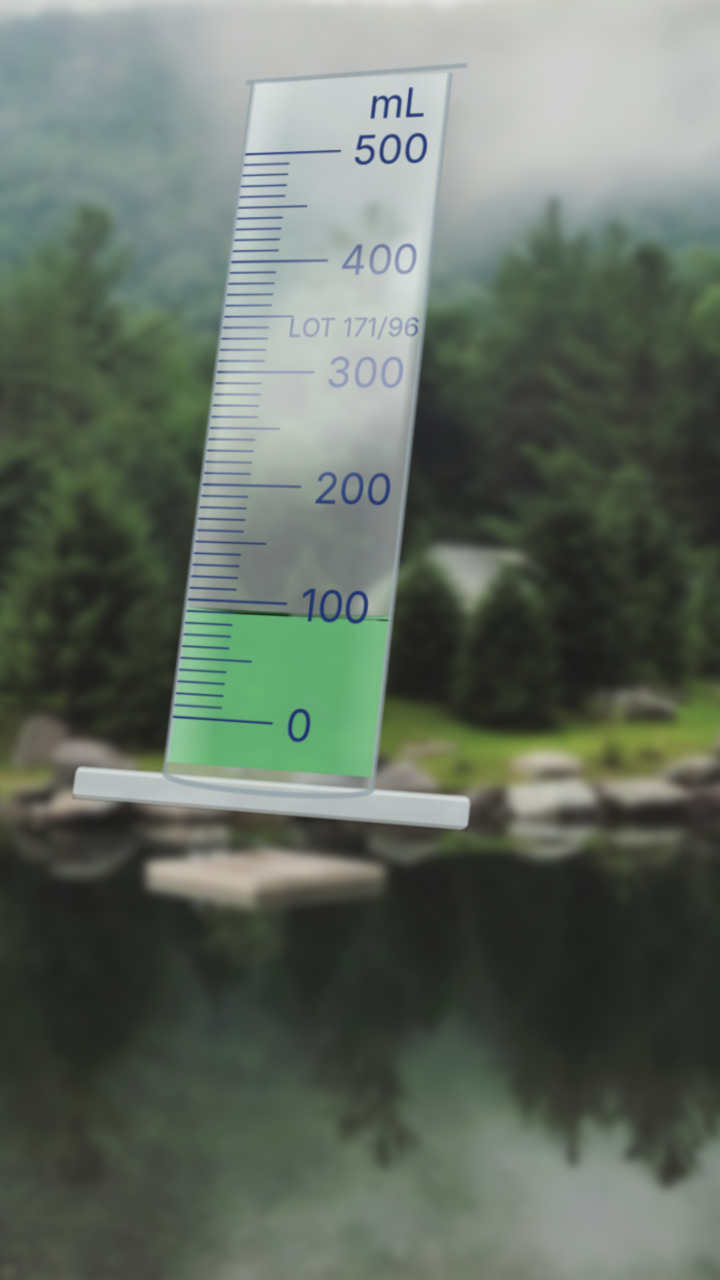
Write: 90 mL
